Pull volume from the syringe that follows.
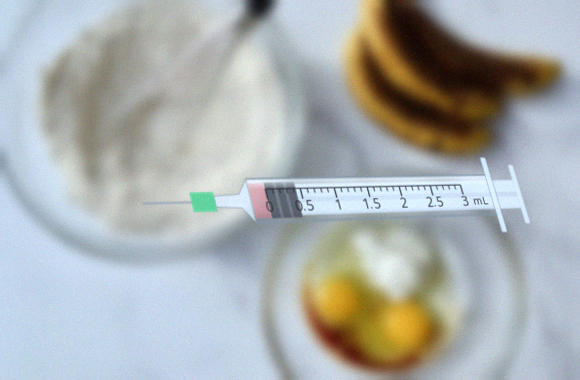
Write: 0 mL
